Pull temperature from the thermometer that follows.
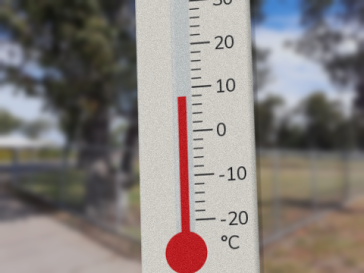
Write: 8 °C
